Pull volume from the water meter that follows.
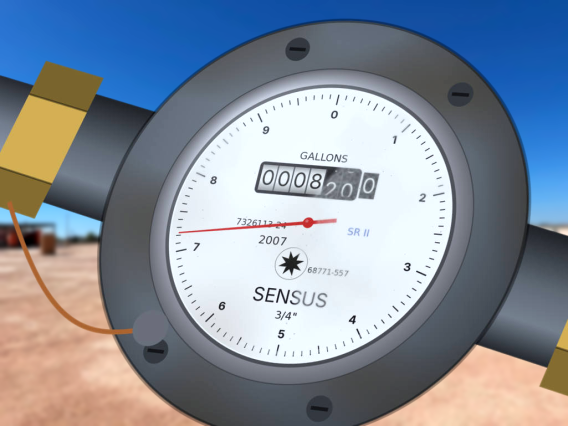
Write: 8197.2 gal
